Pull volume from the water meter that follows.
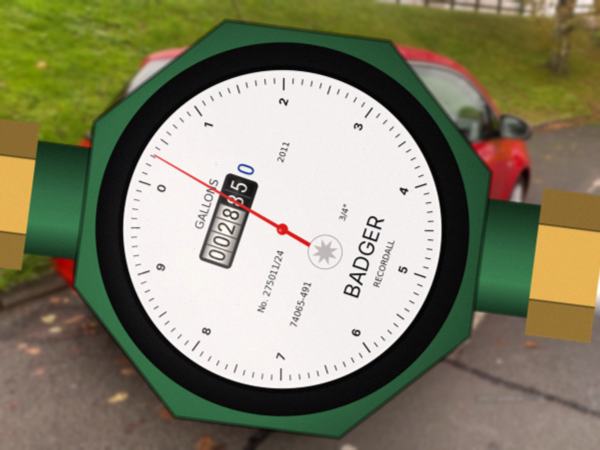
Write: 28850.3 gal
